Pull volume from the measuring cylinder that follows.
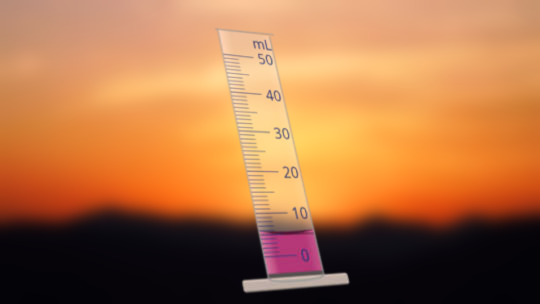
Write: 5 mL
